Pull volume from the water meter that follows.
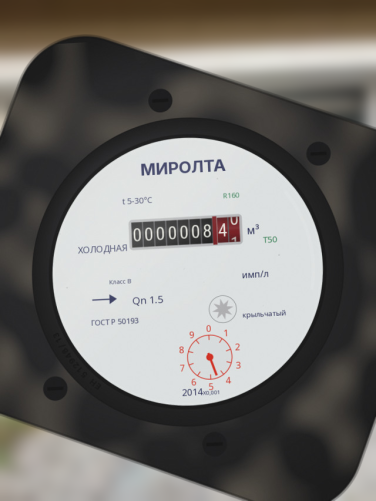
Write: 8.404 m³
